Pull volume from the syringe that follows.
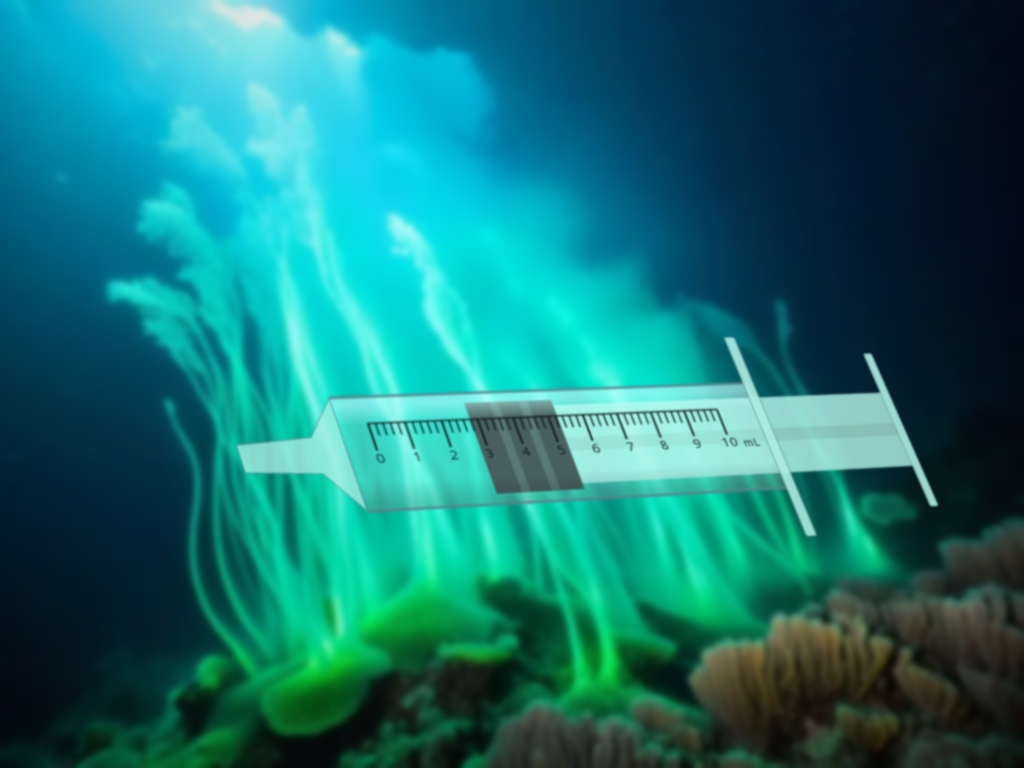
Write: 2.8 mL
